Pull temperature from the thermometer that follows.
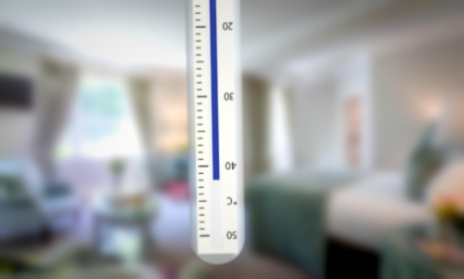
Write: 42 °C
